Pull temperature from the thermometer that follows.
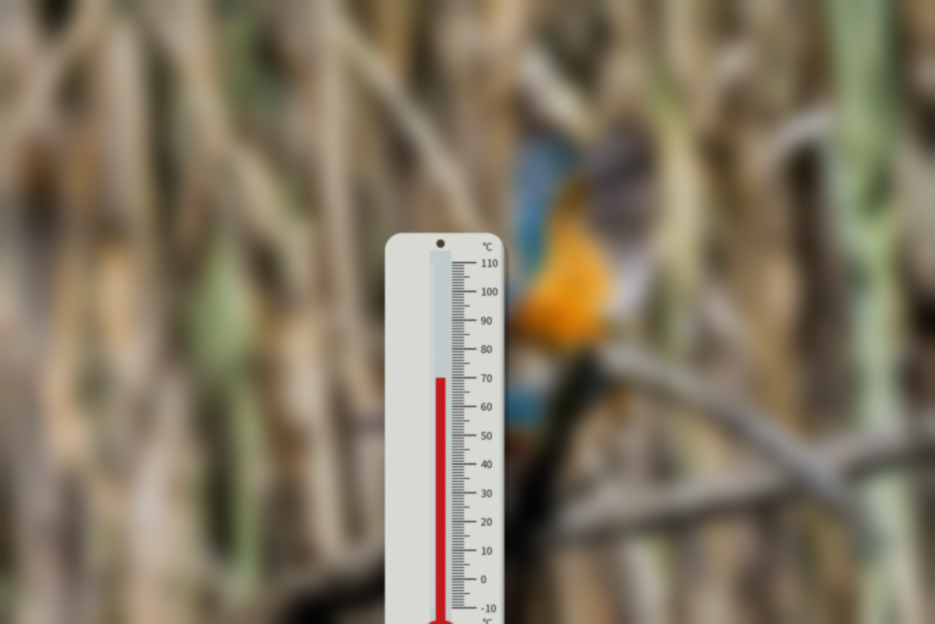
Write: 70 °C
